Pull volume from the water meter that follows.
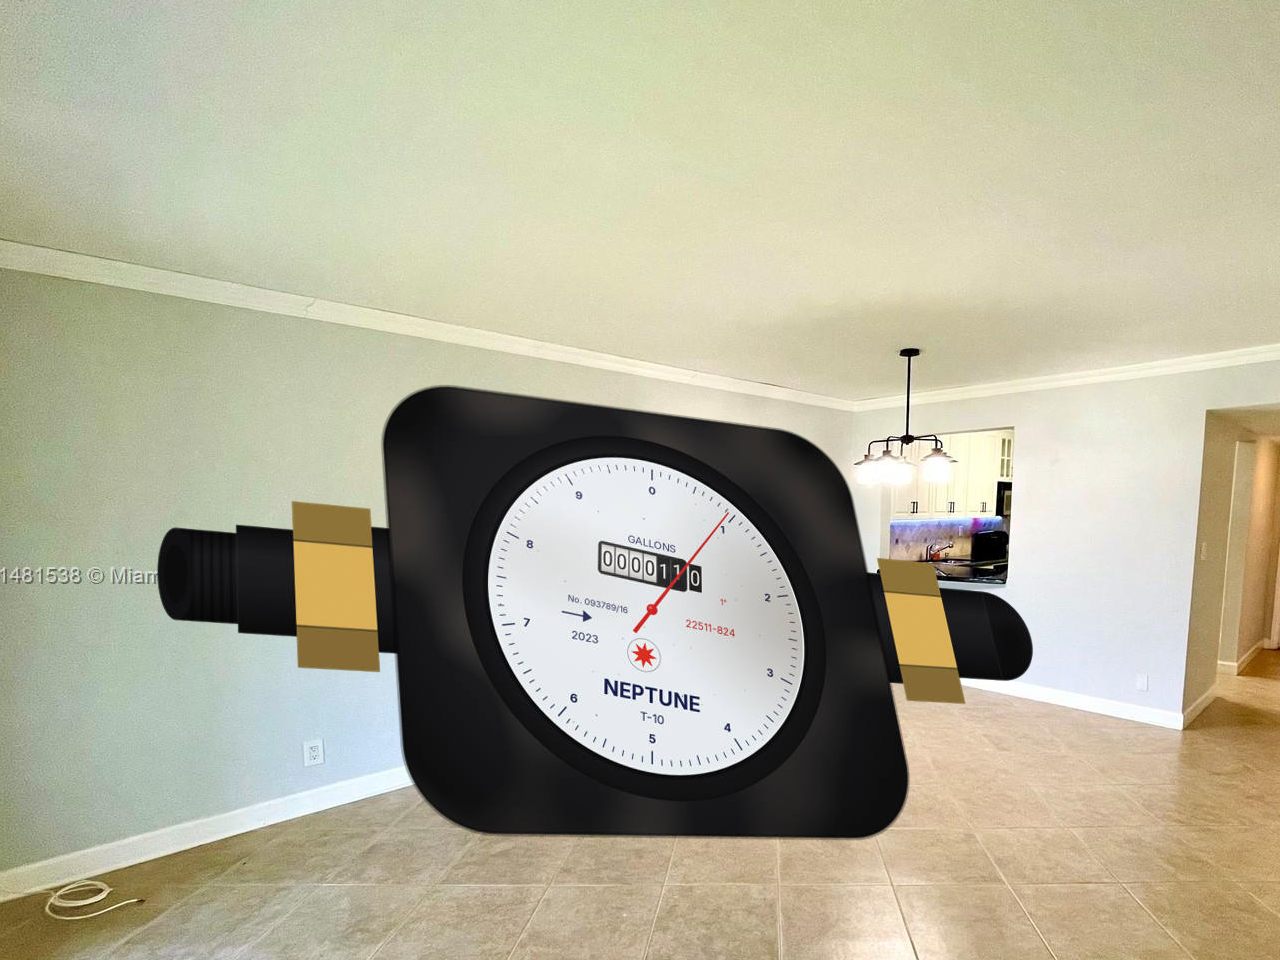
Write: 110.9 gal
